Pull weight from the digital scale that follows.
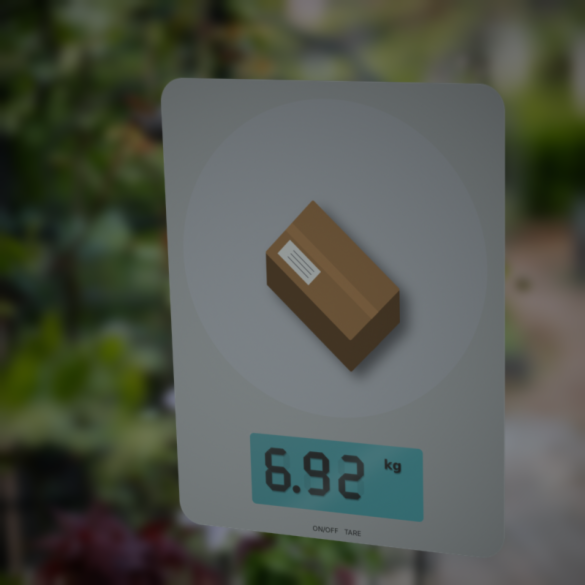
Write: 6.92 kg
